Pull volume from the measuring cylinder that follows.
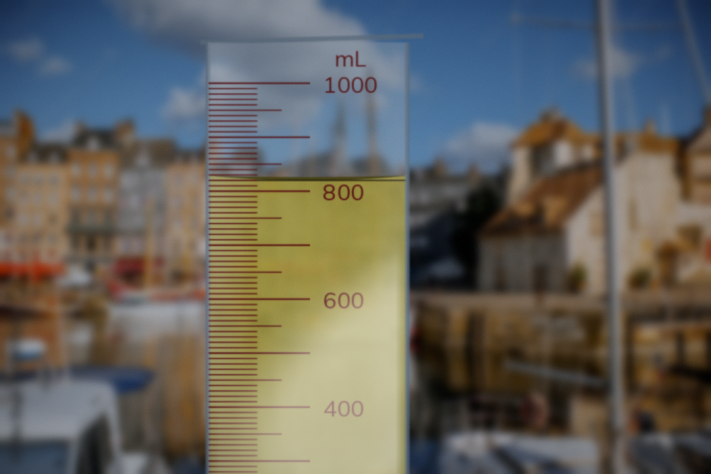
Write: 820 mL
